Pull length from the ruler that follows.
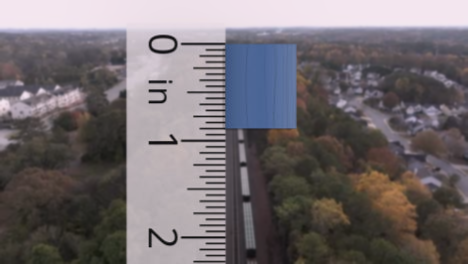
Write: 0.875 in
